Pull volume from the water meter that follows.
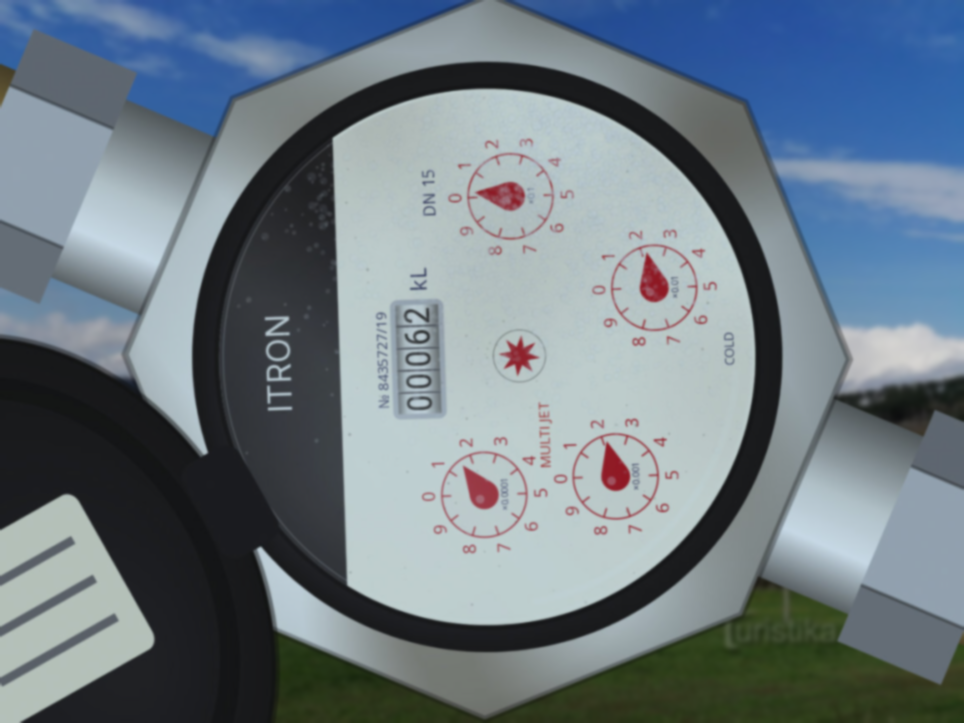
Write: 62.0221 kL
